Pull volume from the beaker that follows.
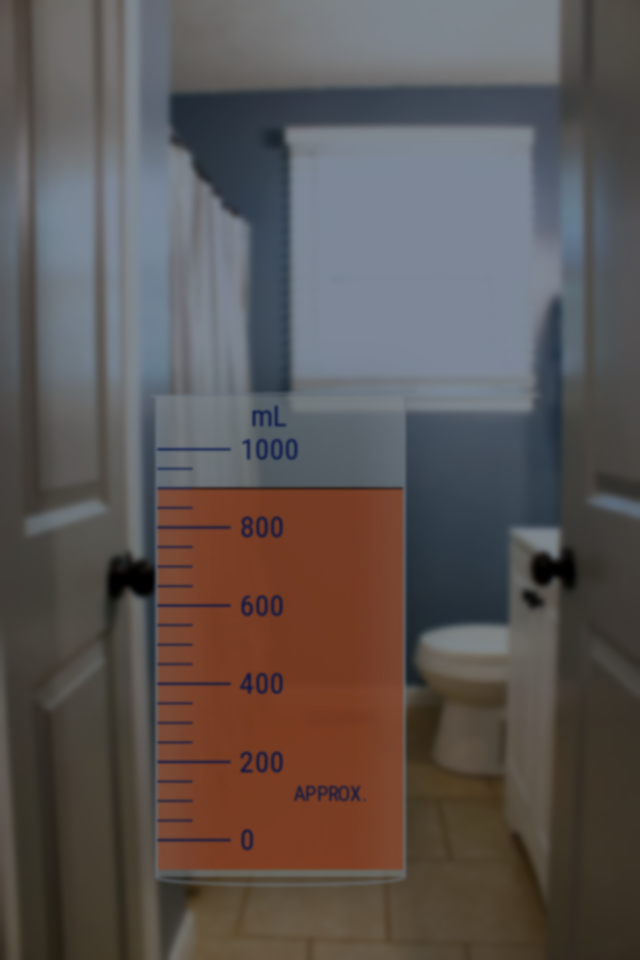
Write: 900 mL
